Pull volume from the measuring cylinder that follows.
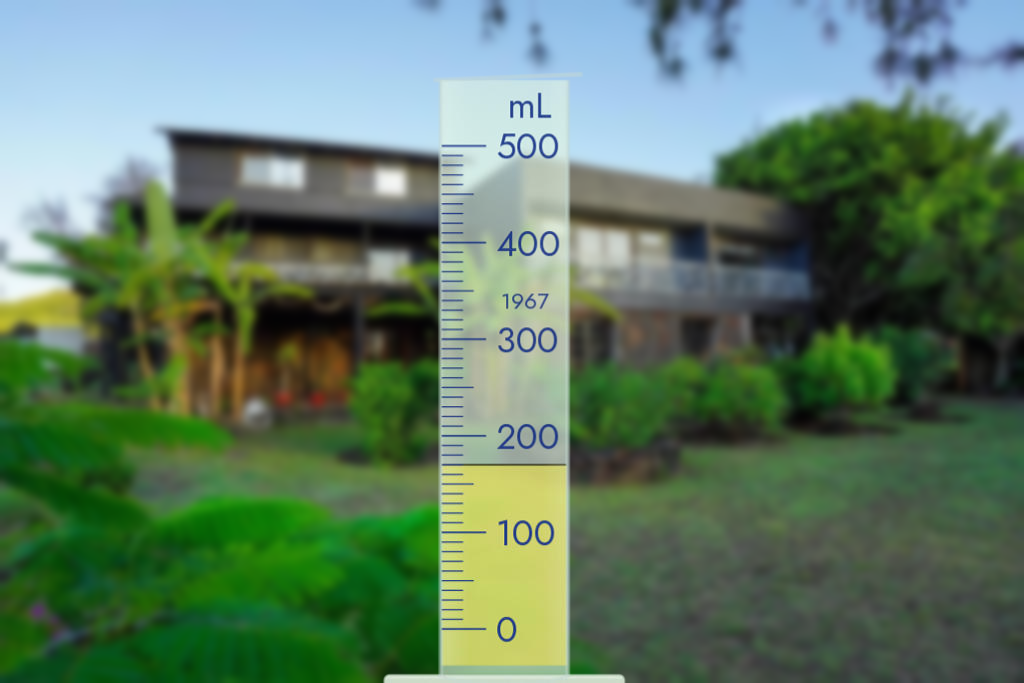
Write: 170 mL
